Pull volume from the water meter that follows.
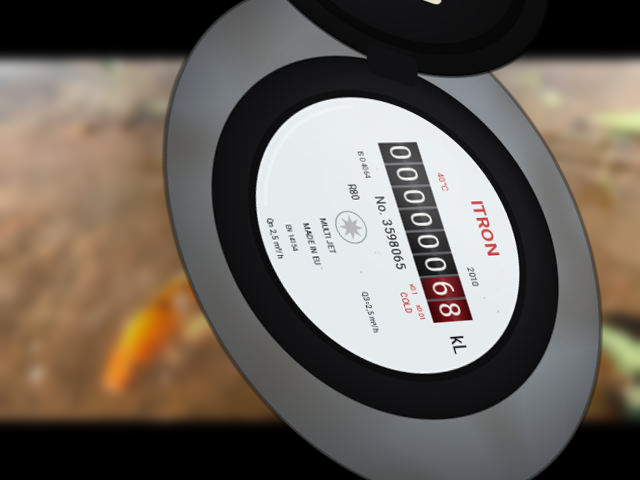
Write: 0.68 kL
